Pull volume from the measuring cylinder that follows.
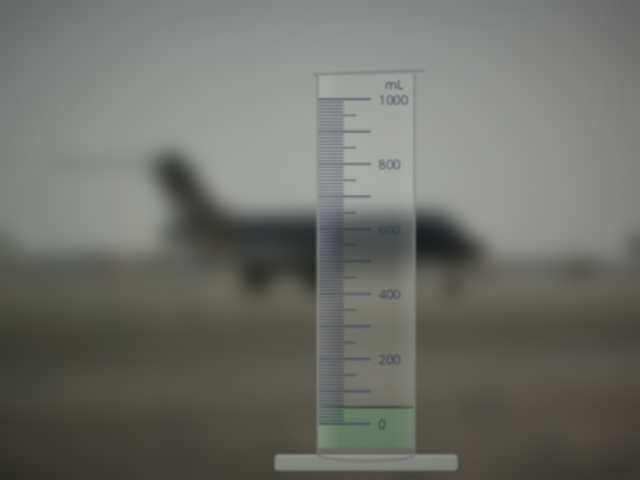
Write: 50 mL
